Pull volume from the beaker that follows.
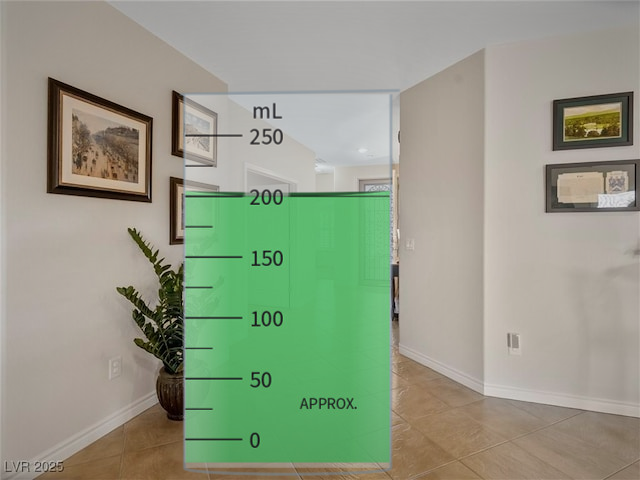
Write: 200 mL
